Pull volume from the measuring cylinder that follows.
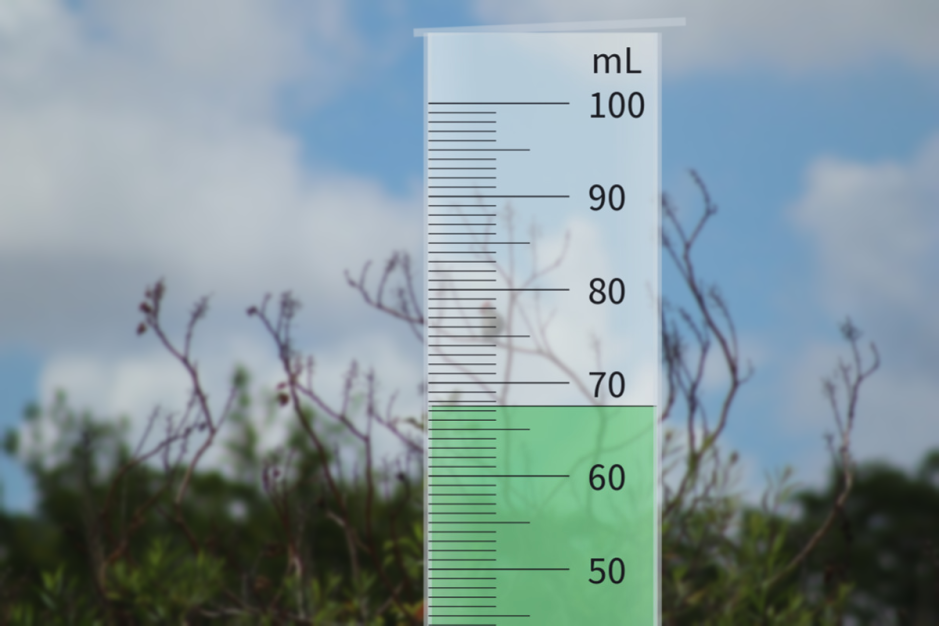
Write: 67.5 mL
